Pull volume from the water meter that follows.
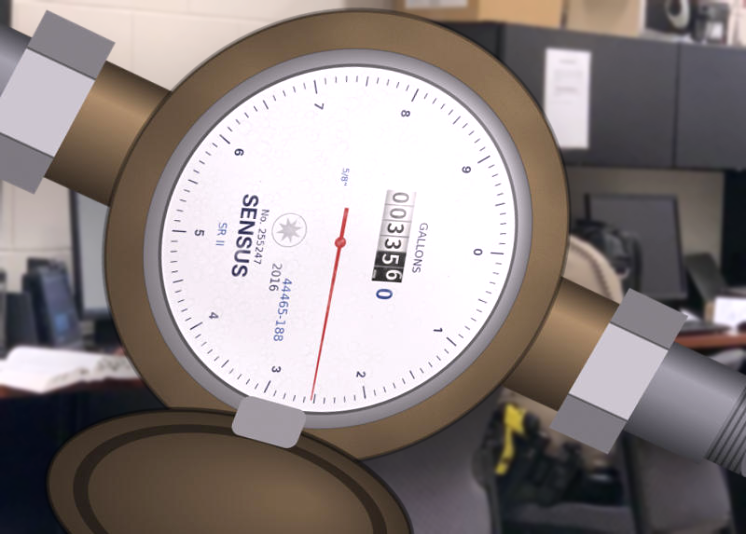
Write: 33562.5 gal
